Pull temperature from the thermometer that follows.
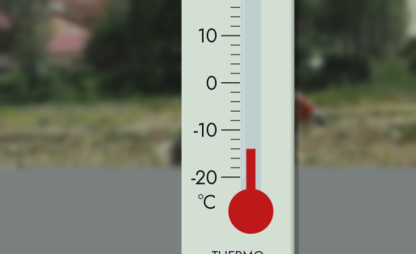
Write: -14 °C
